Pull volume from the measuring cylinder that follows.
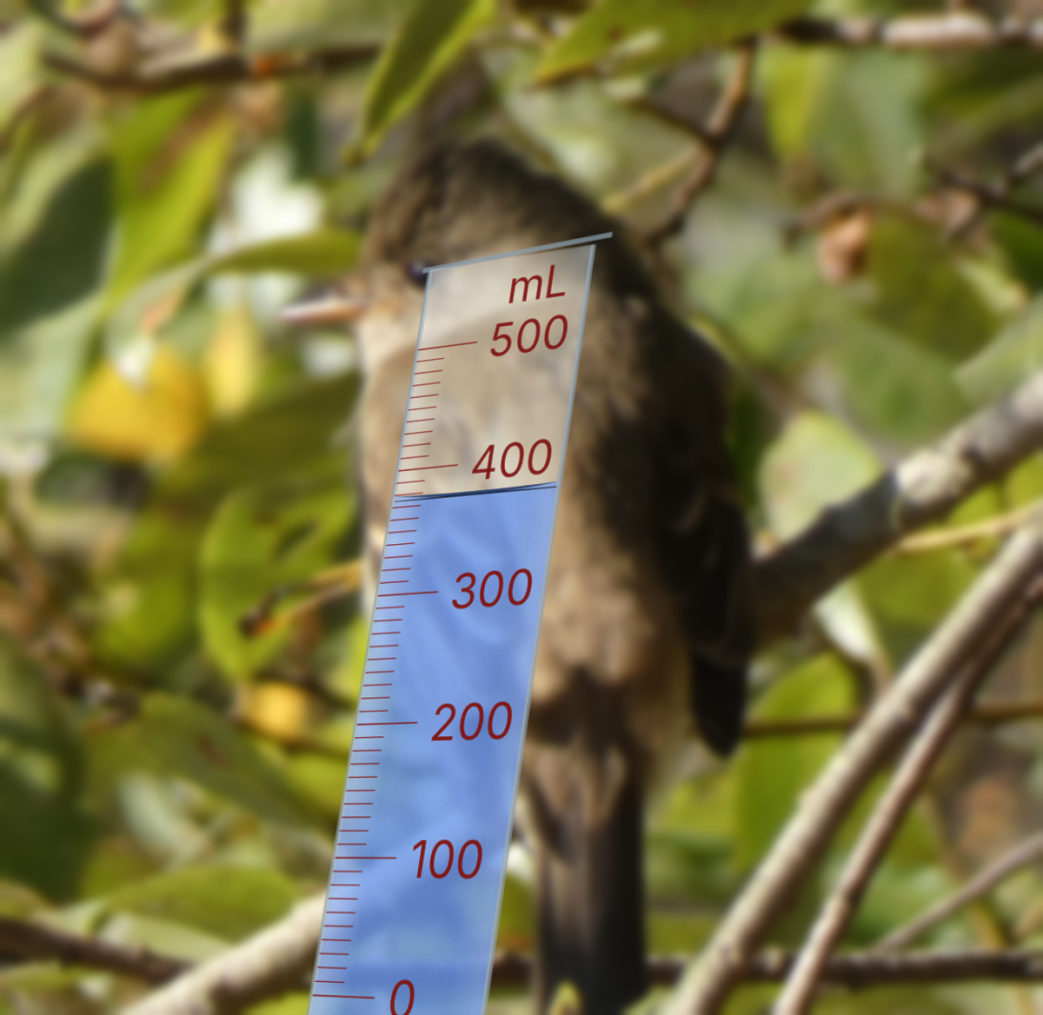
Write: 375 mL
